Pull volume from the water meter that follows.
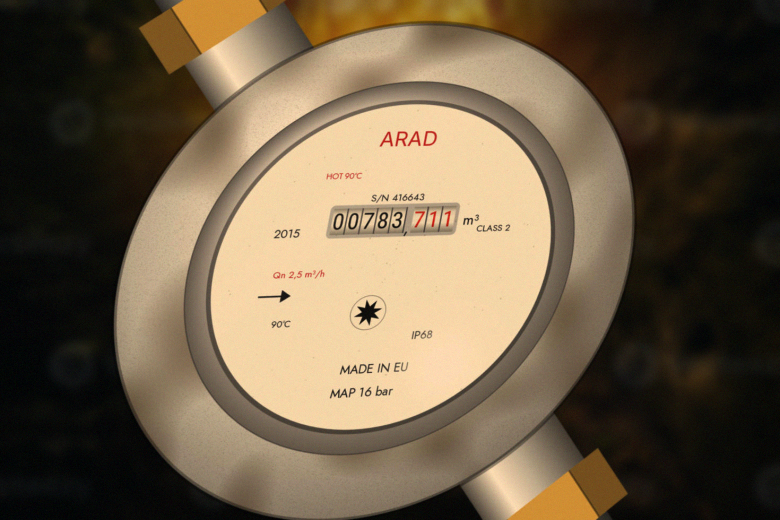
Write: 783.711 m³
